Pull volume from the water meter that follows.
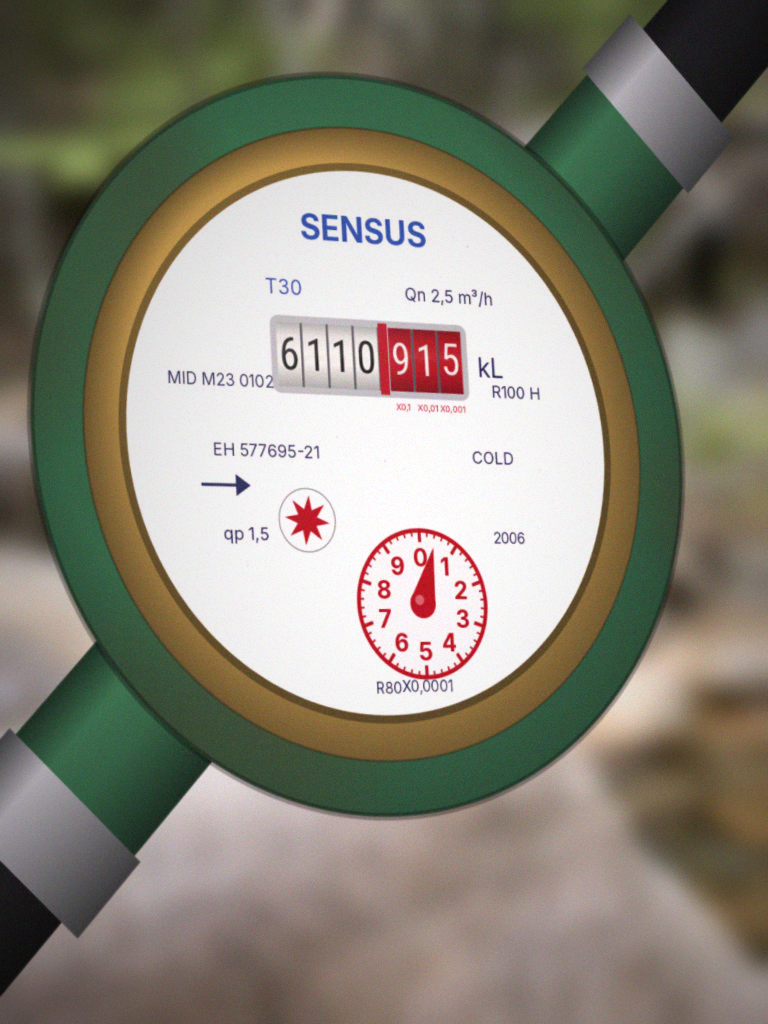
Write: 6110.9150 kL
